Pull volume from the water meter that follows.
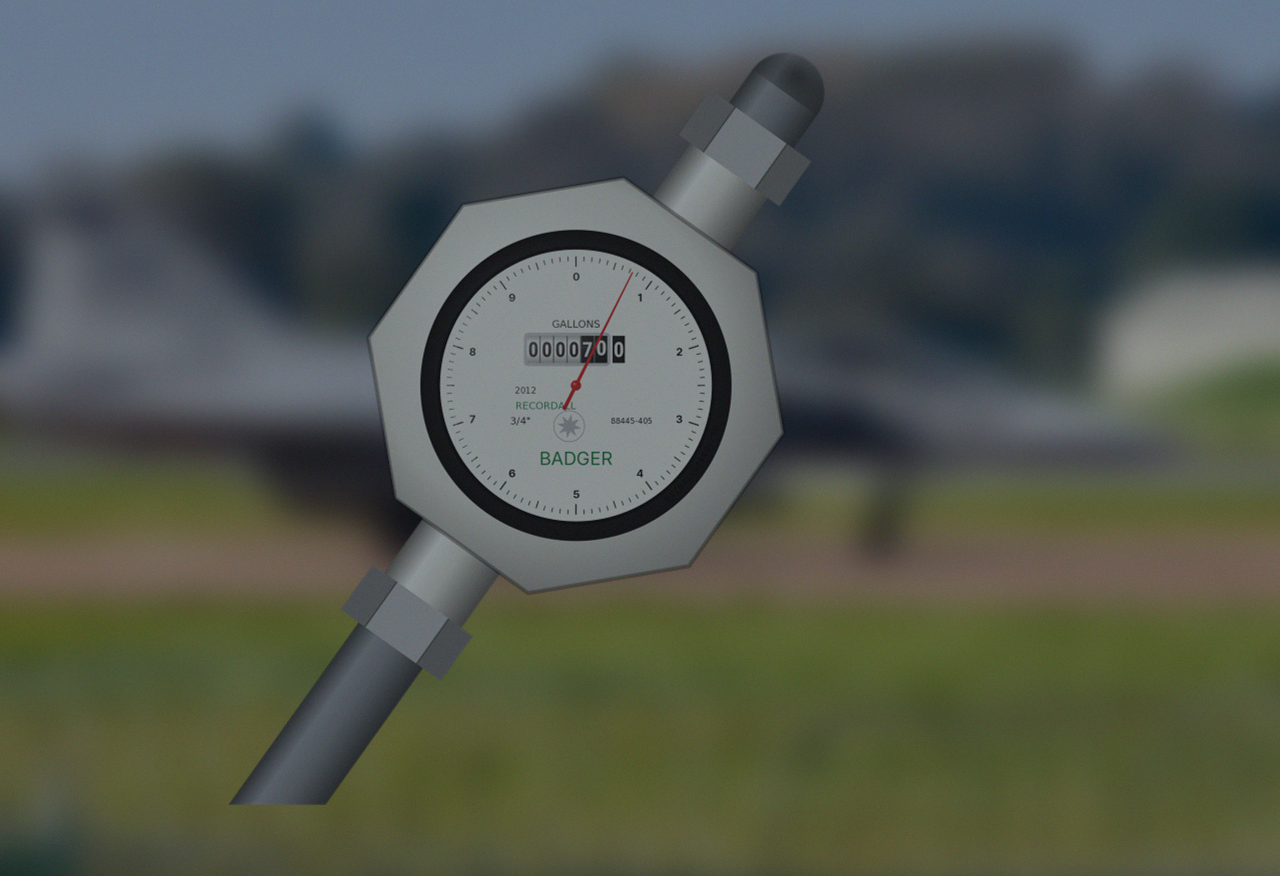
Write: 700.7 gal
